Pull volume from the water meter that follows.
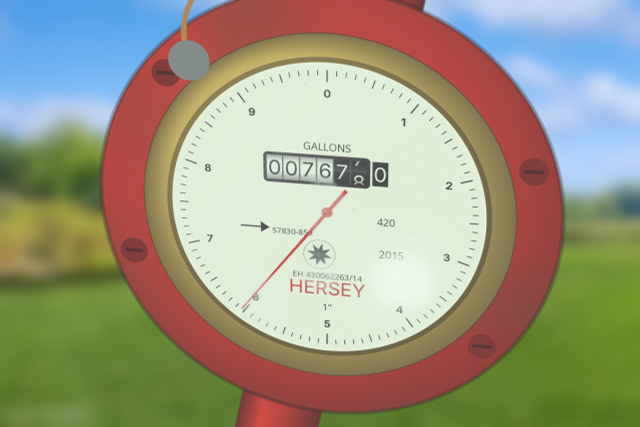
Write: 76776.0 gal
